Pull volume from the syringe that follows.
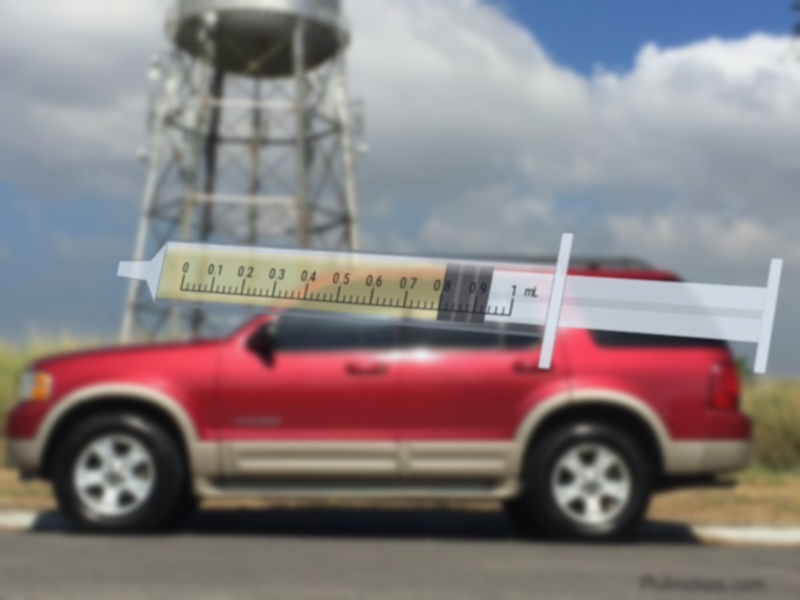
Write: 0.8 mL
